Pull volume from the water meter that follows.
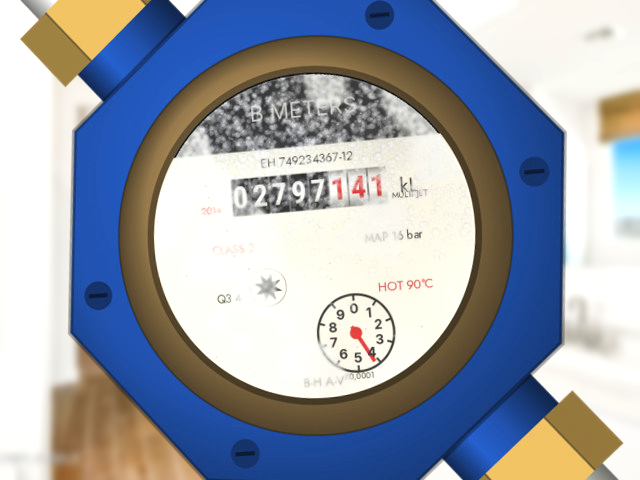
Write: 2797.1414 kL
